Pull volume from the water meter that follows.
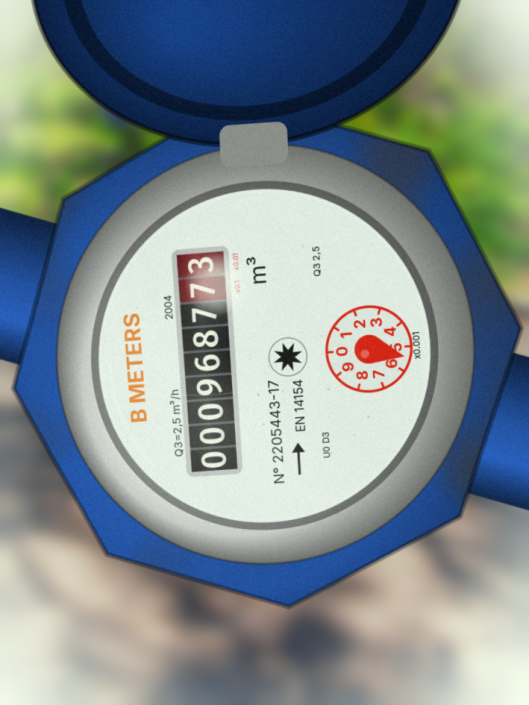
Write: 9687.735 m³
